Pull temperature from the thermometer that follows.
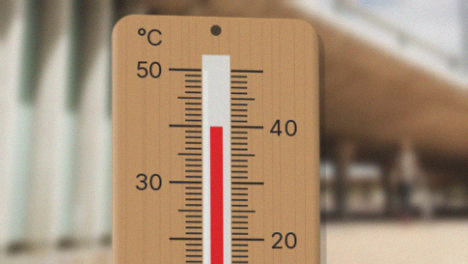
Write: 40 °C
